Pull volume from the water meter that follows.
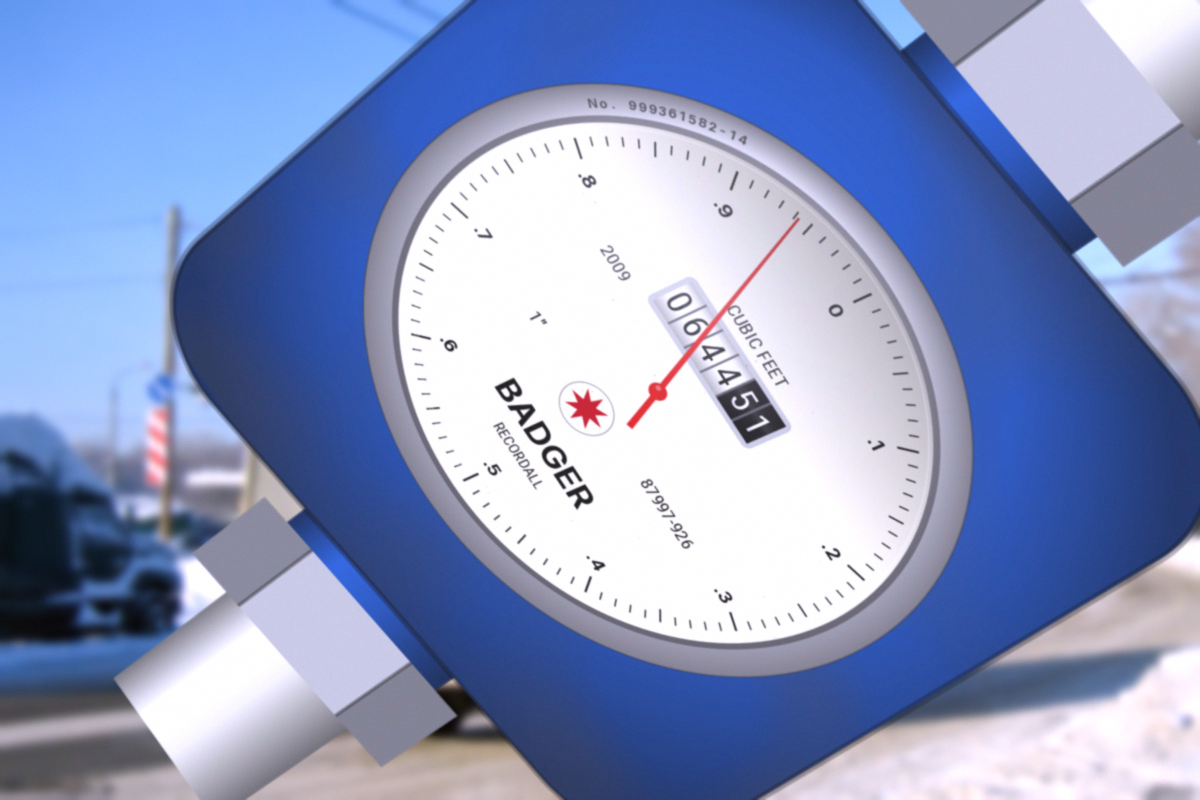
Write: 64450.94 ft³
